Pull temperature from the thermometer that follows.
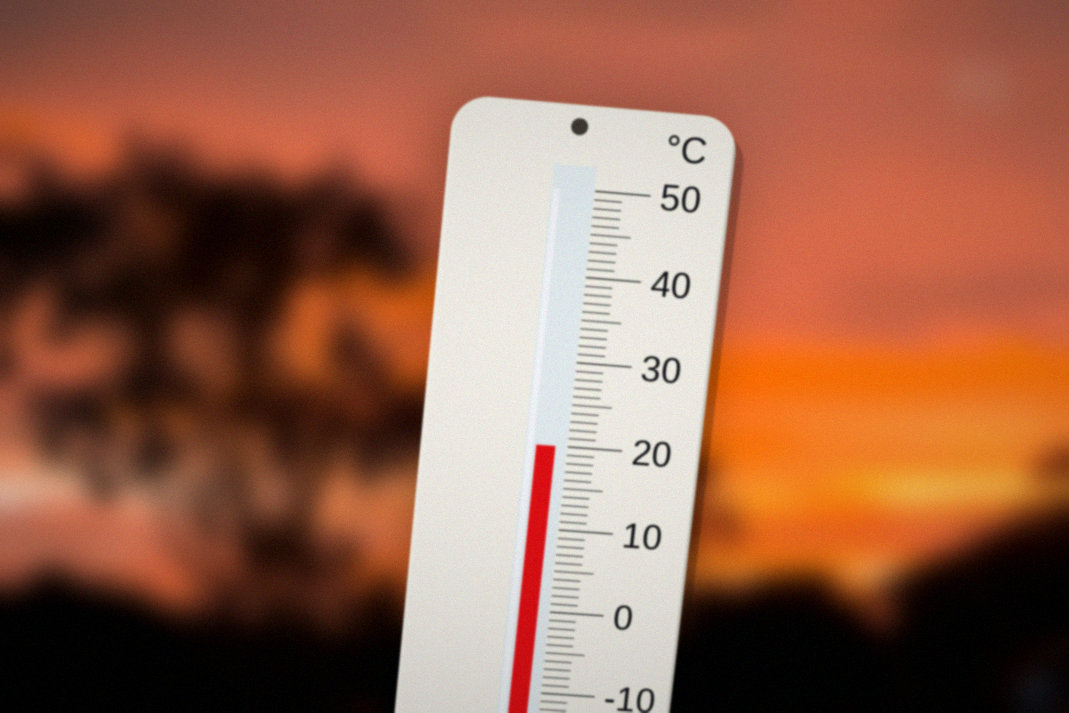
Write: 20 °C
